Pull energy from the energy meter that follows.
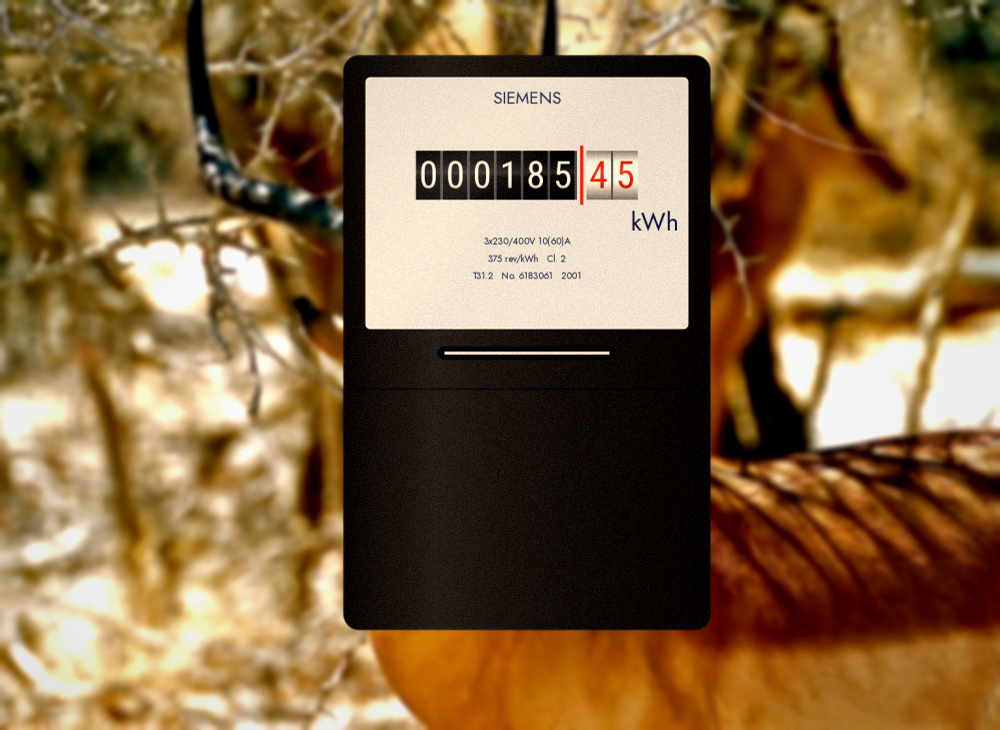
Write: 185.45 kWh
